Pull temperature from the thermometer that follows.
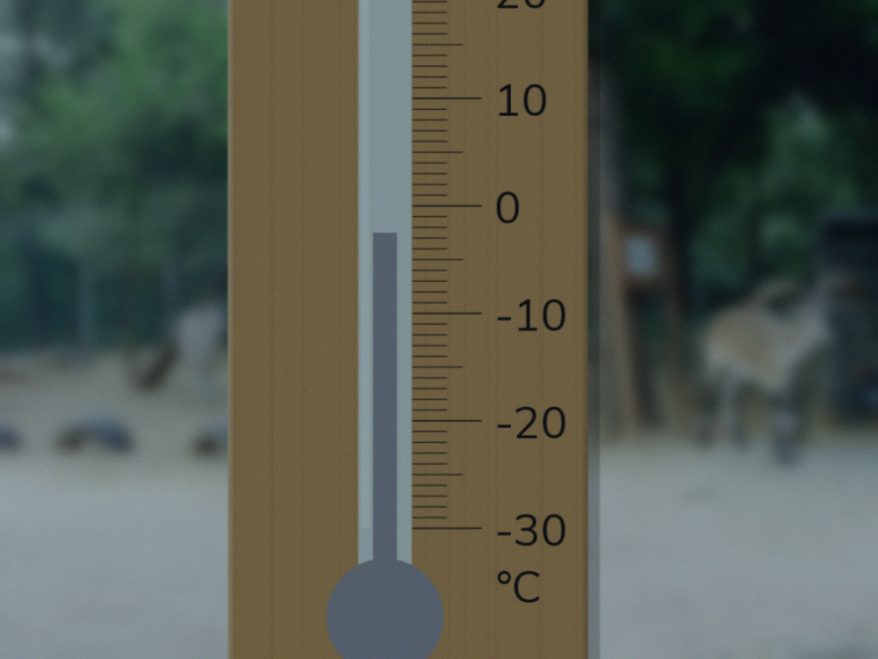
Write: -2.5 °C
